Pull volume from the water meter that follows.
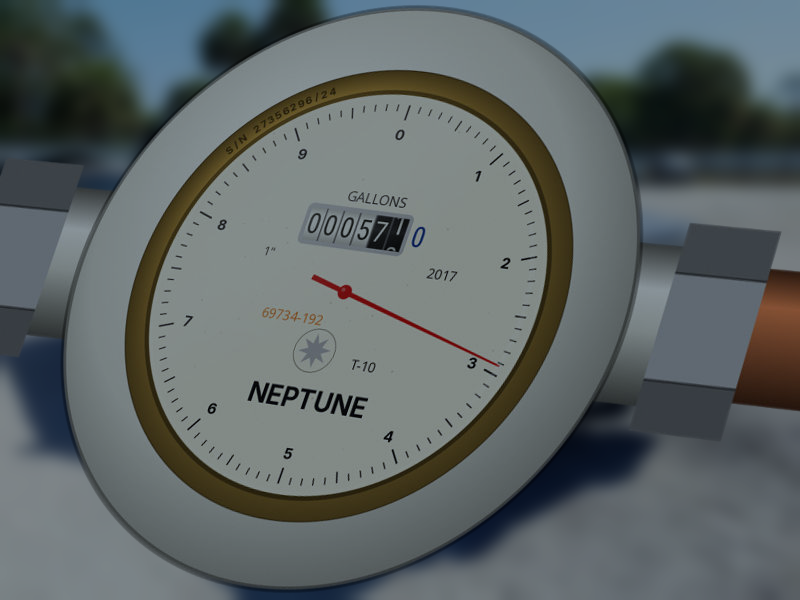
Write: 5712.9 gal
